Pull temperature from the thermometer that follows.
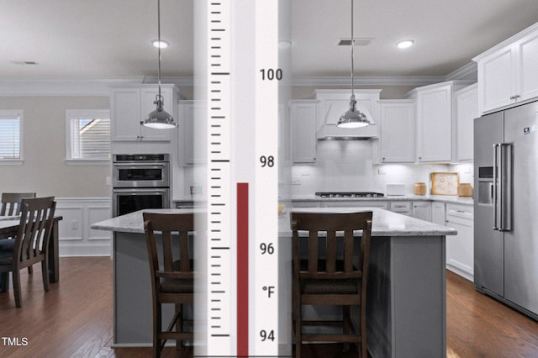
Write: 97.5 °F
